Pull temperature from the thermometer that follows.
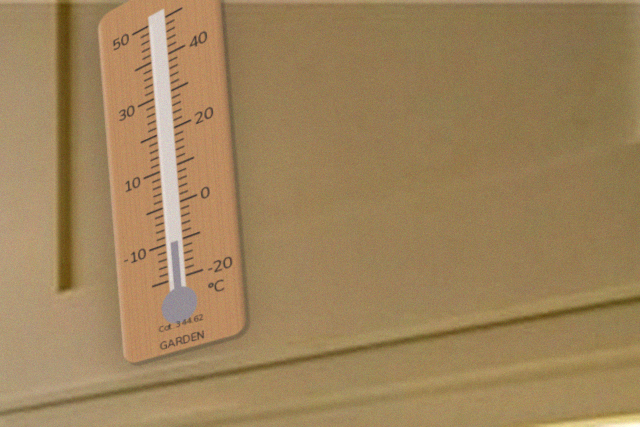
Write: -10 °C
